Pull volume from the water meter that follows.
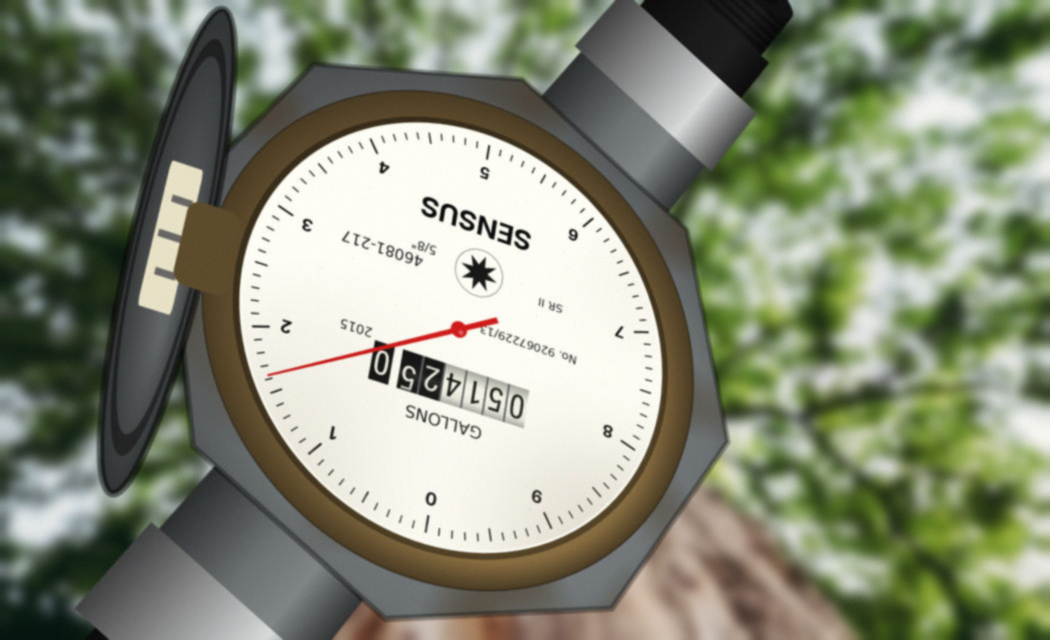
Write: 514251.6 gal
